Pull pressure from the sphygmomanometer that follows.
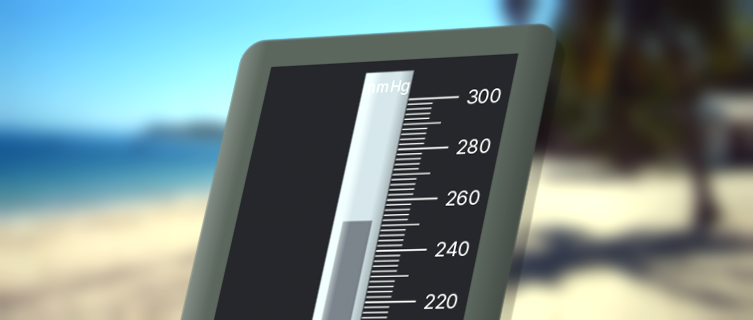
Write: 252 mmHg
